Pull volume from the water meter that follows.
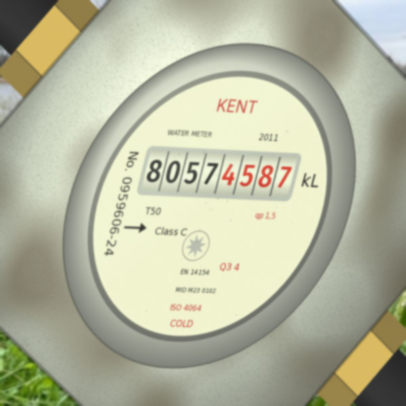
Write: 8057.4587 kL
